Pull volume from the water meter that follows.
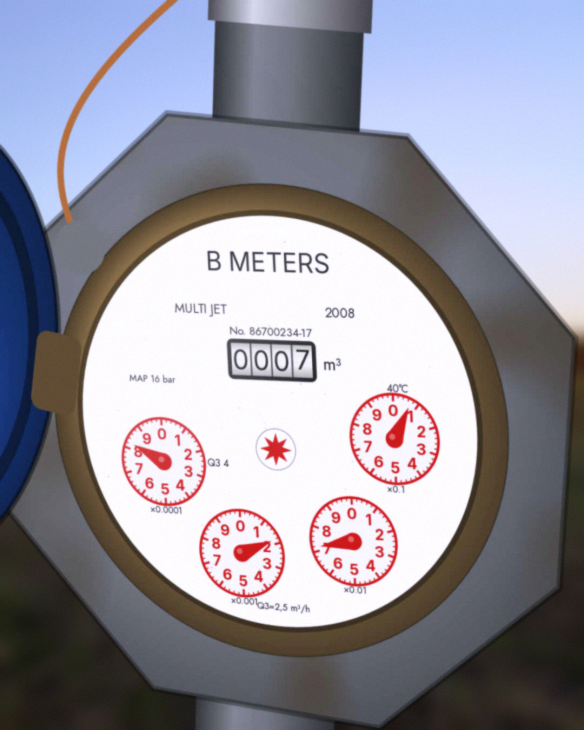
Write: 7.0718 m³
